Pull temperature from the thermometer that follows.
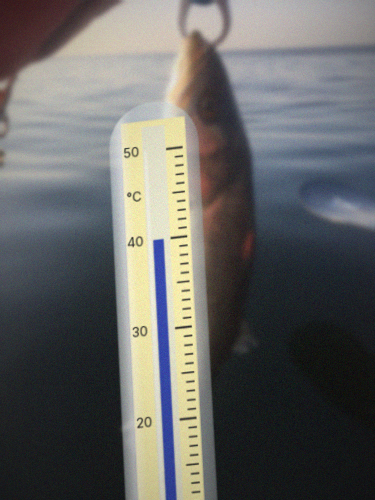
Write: 40 °C
